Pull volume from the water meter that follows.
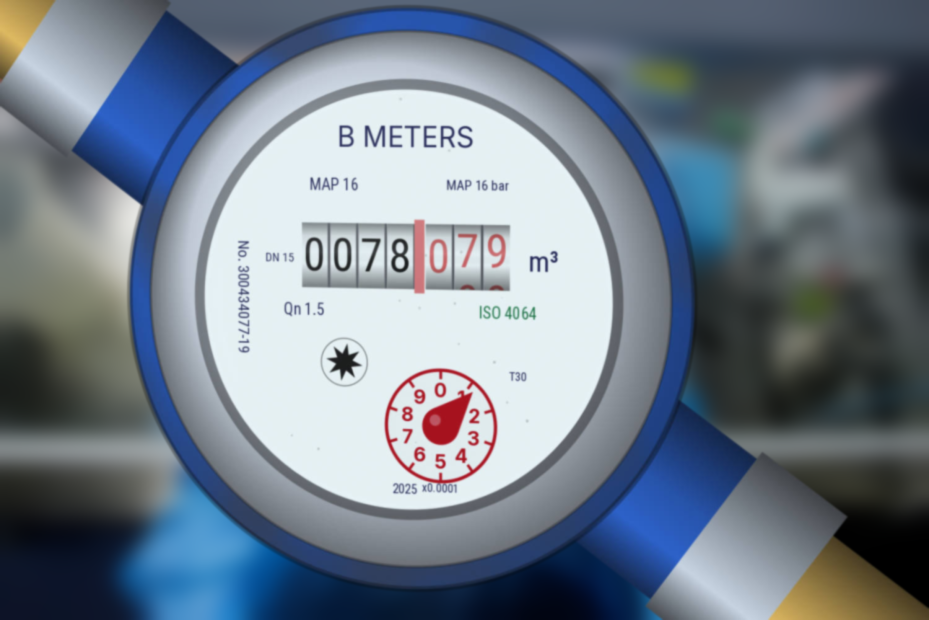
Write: 78.0791 m³
